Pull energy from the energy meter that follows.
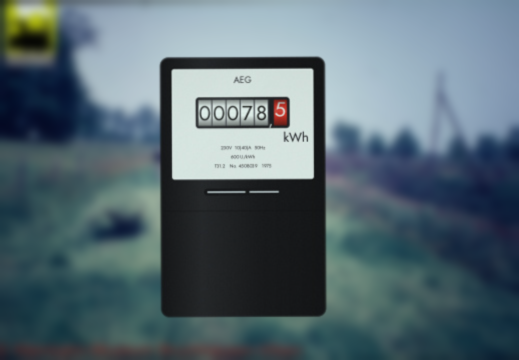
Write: 78.5 kWh
